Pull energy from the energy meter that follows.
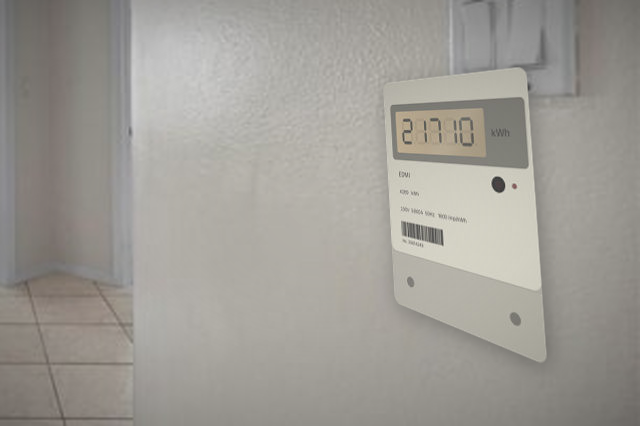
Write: 21710 kWh
